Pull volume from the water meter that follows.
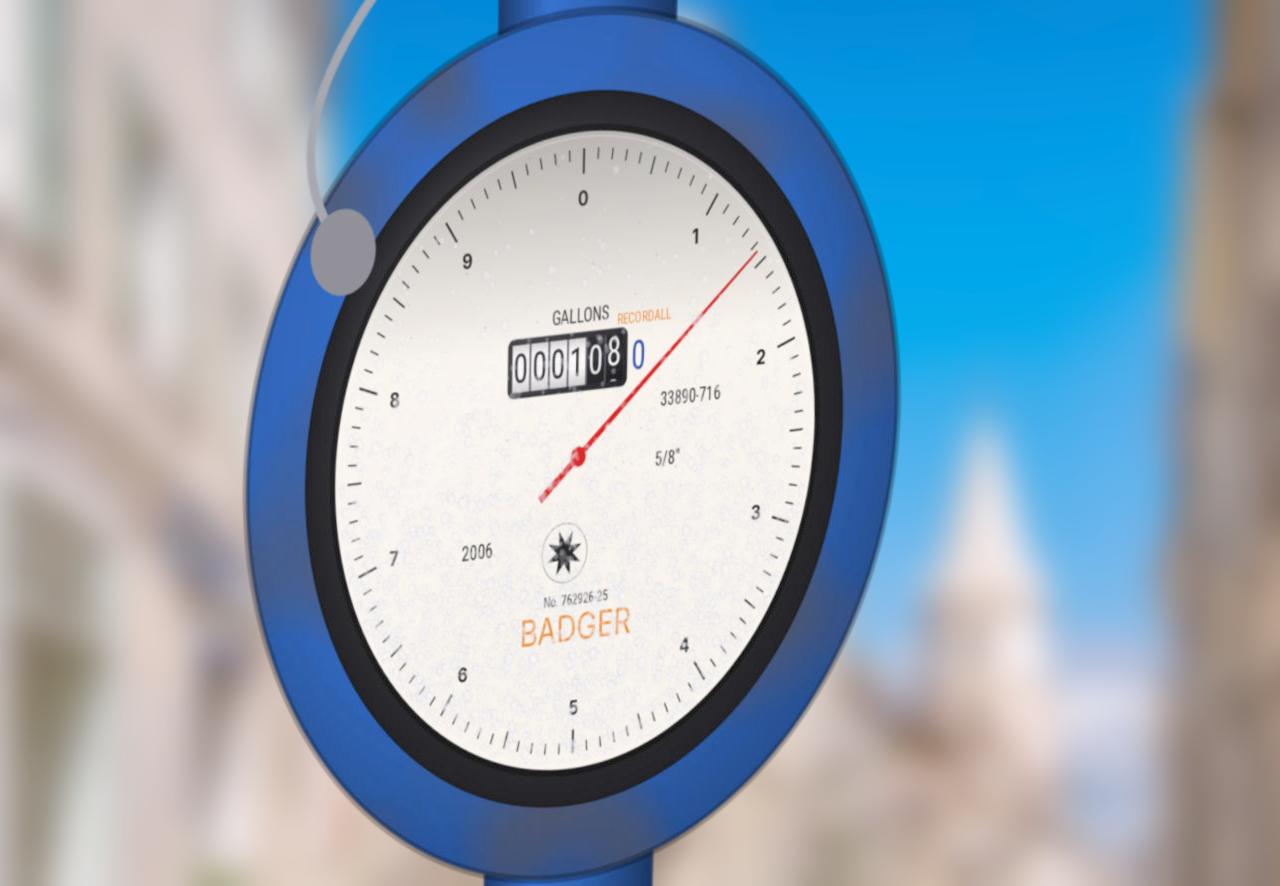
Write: 1081.4 gal
